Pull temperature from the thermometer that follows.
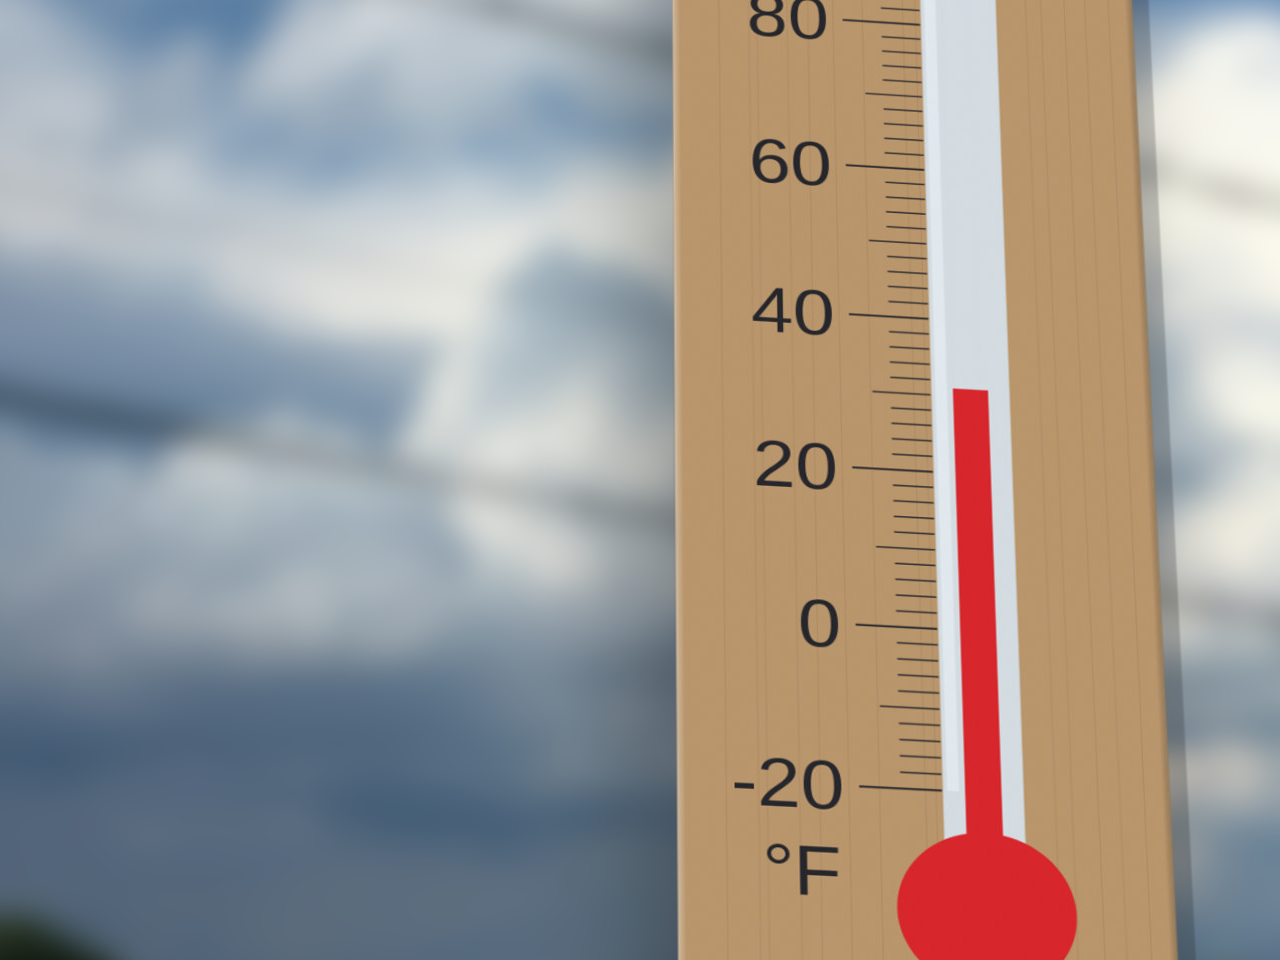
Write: 31 °F
